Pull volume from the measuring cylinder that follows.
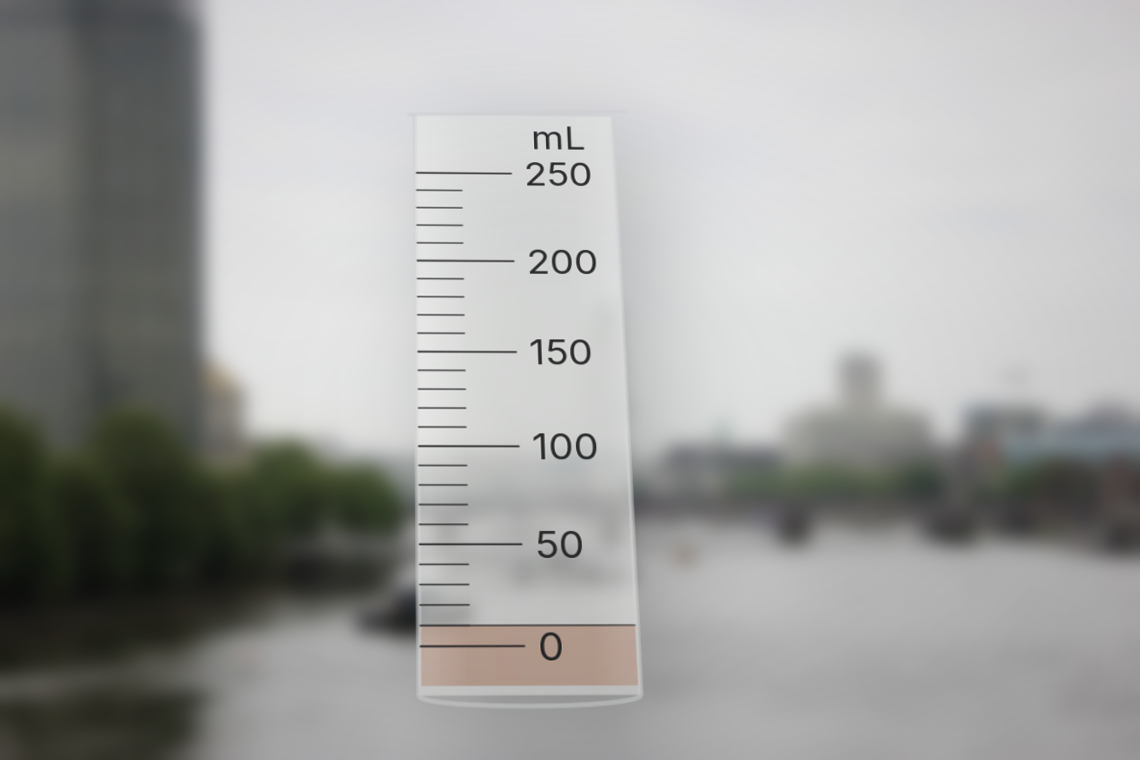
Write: 10 mL
